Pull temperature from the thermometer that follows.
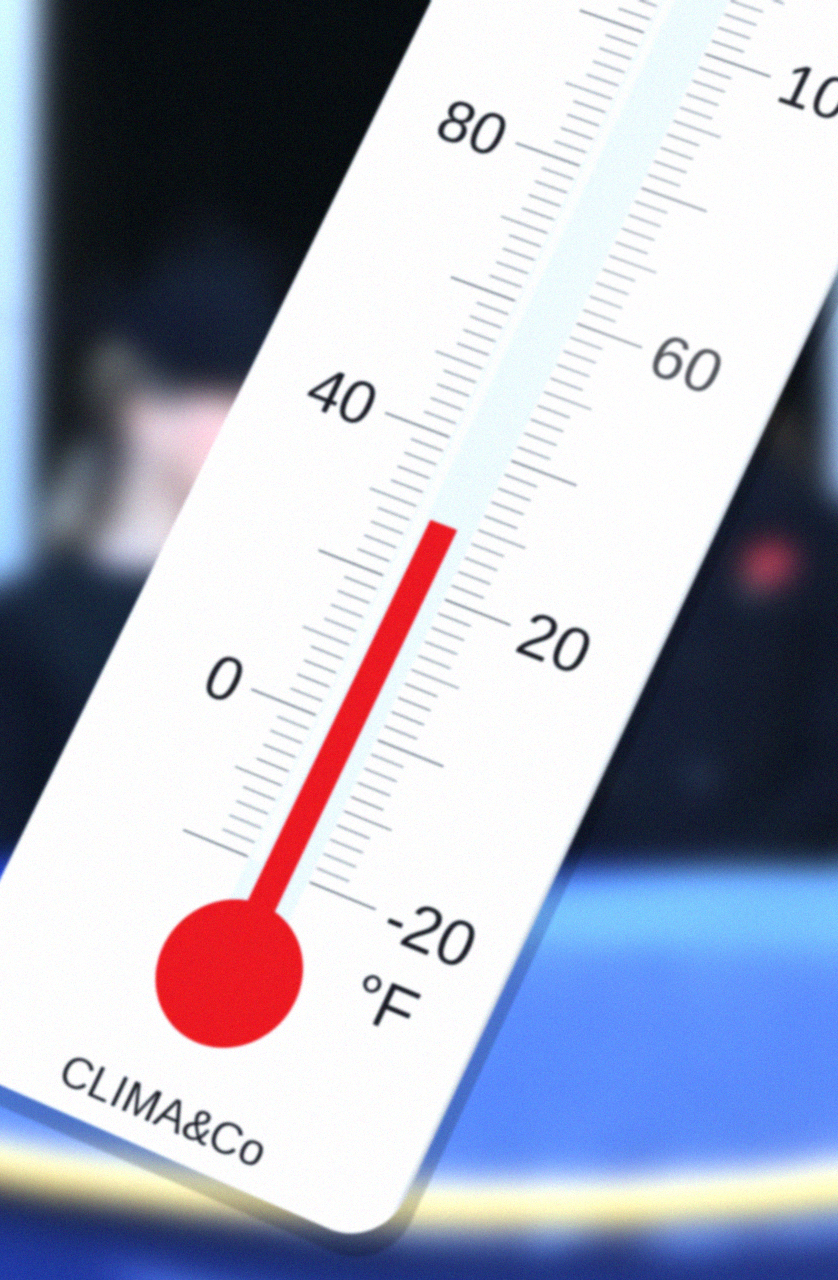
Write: 29 °F
